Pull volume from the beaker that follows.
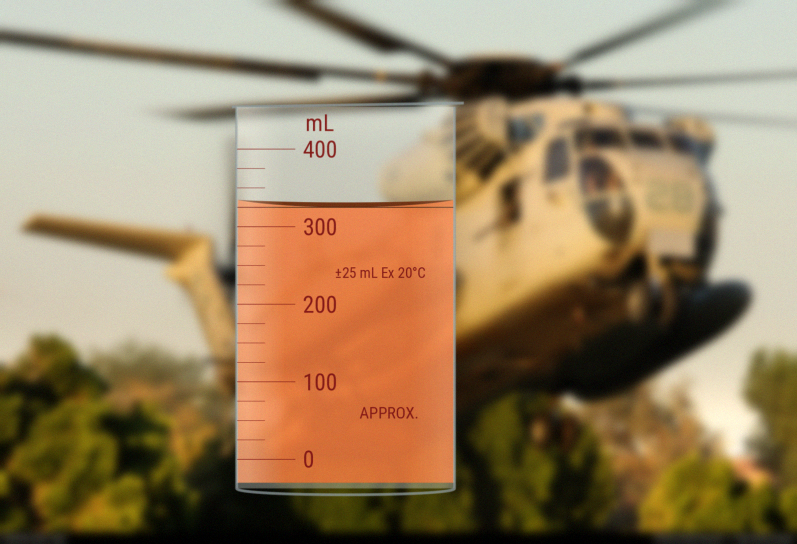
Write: 325 mL
